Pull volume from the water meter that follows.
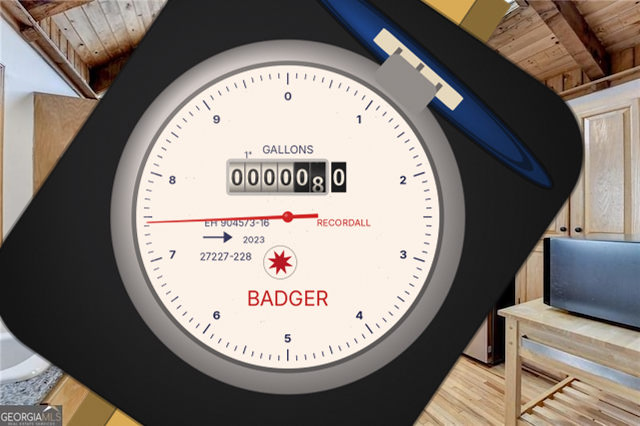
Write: 77.4 gal
